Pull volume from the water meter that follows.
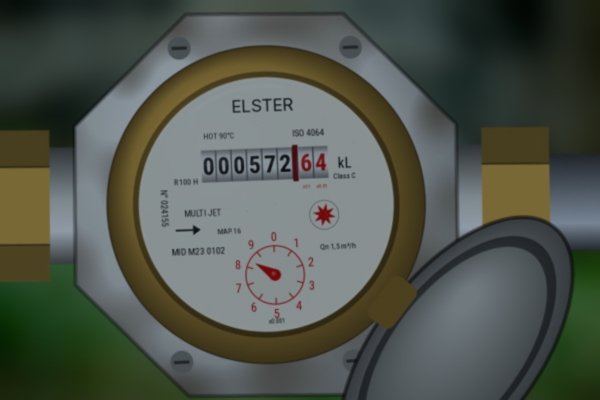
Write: 572.648 kL
